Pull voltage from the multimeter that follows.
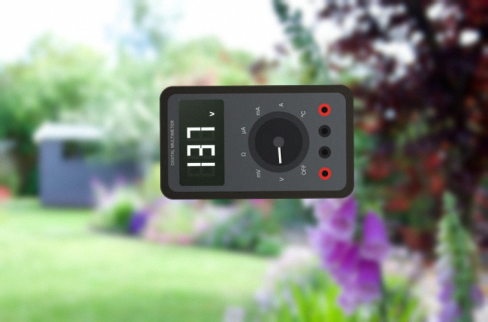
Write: 137 V
